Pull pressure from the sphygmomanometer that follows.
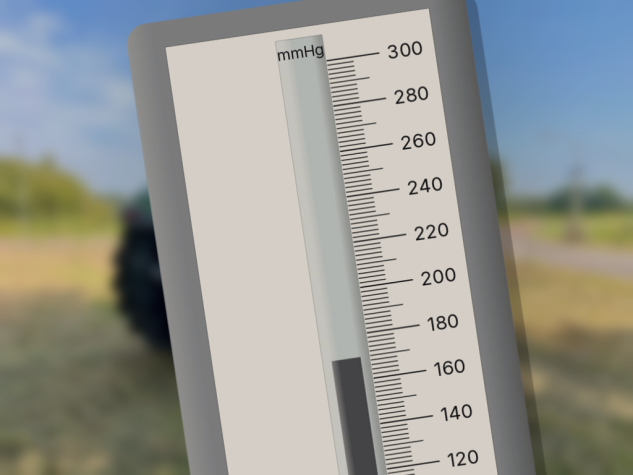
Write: 170 mmHg
